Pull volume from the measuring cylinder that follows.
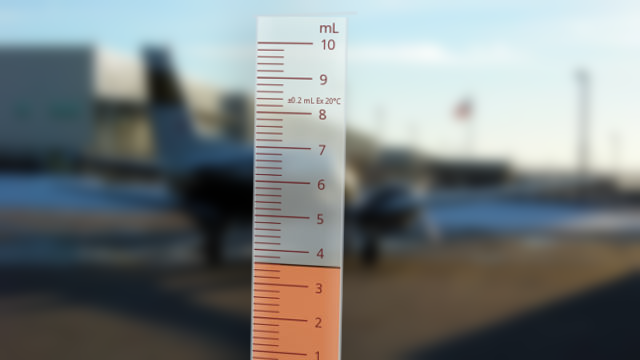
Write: 3.6 mL
